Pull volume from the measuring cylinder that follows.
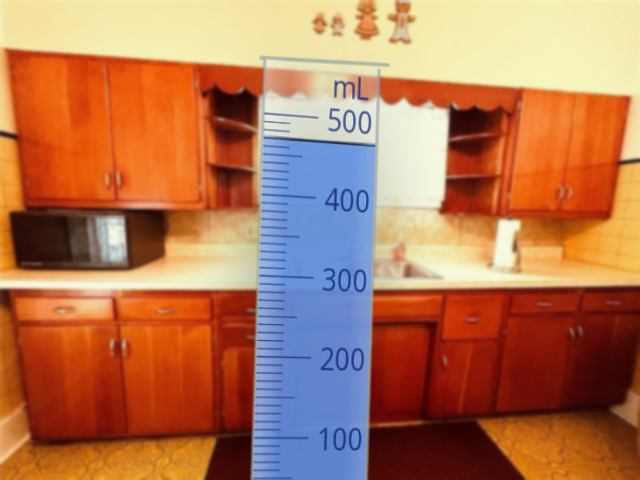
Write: 470 mL
